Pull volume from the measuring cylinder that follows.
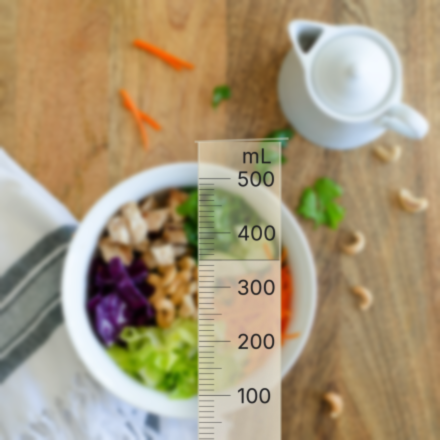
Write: 350 mL
